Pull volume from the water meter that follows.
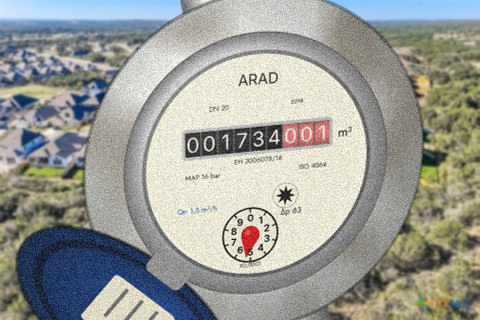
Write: 1734.0015 m³
